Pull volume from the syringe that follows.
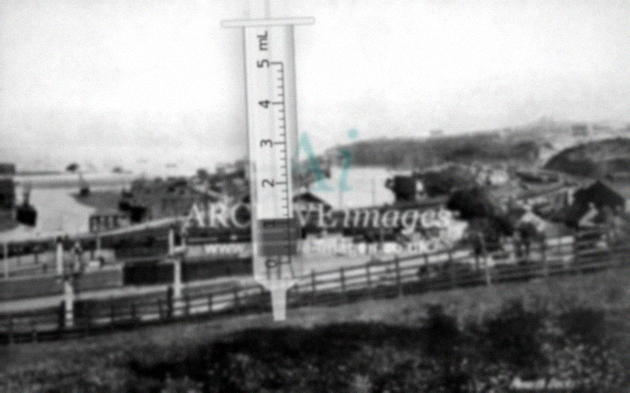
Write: 0.2 mL
